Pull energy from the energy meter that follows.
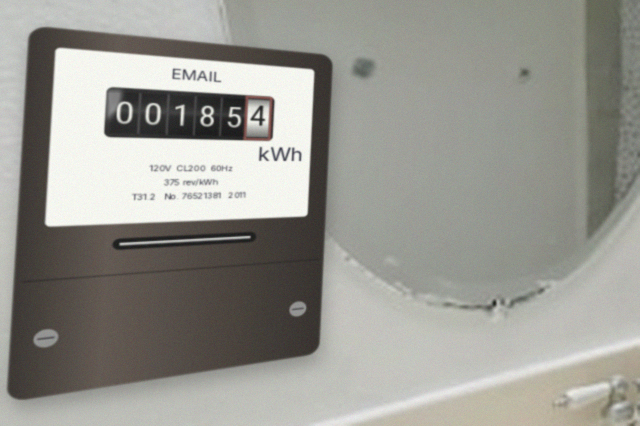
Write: 185.4 kWh
